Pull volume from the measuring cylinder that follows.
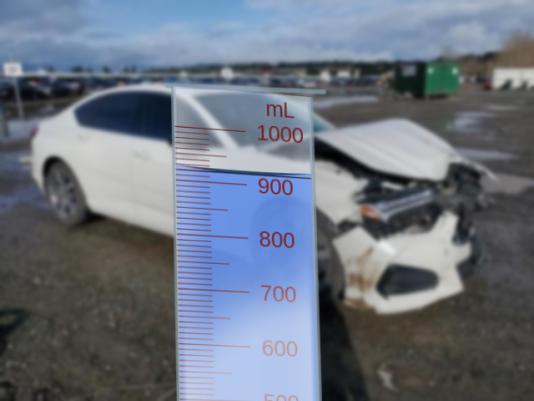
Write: 920 mL
